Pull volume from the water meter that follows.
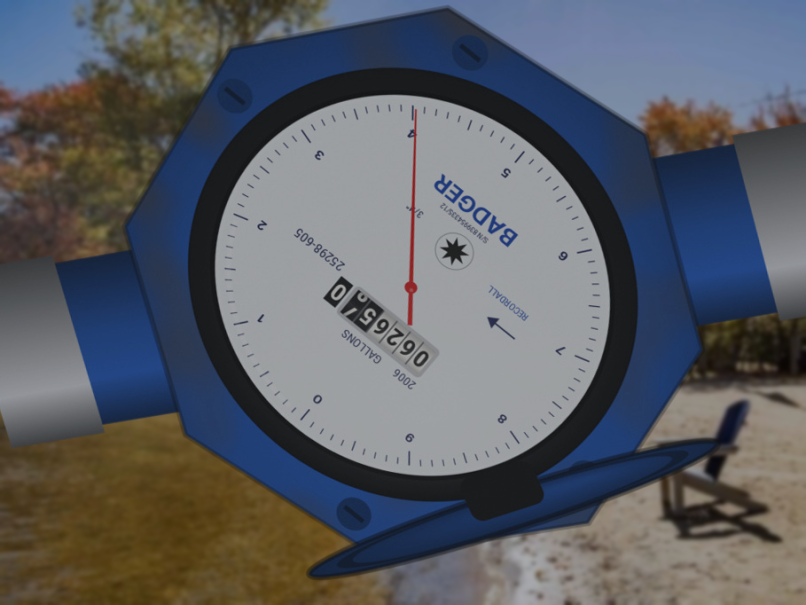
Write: 626574.0 gal
